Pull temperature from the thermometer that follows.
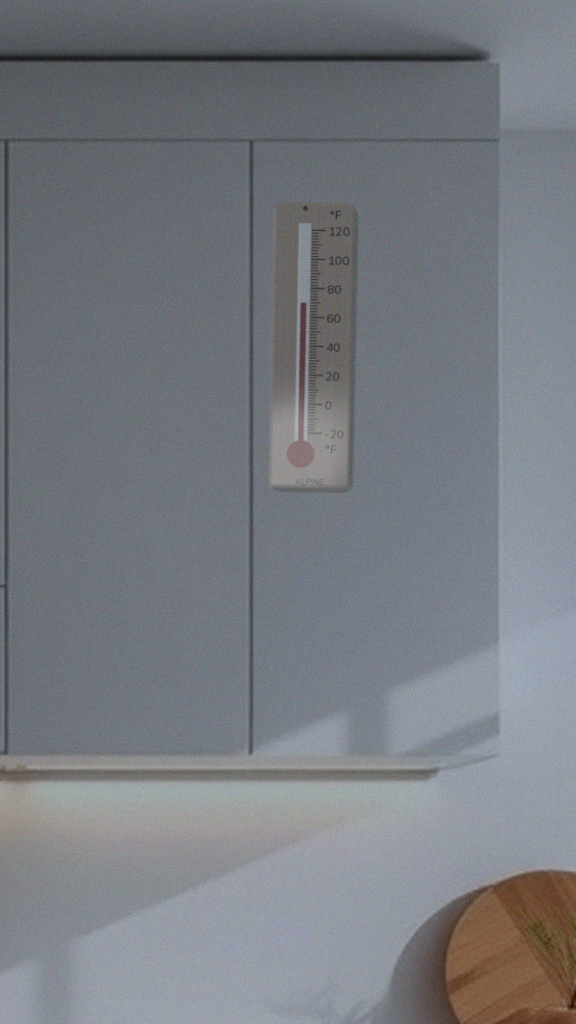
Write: 70 °F
